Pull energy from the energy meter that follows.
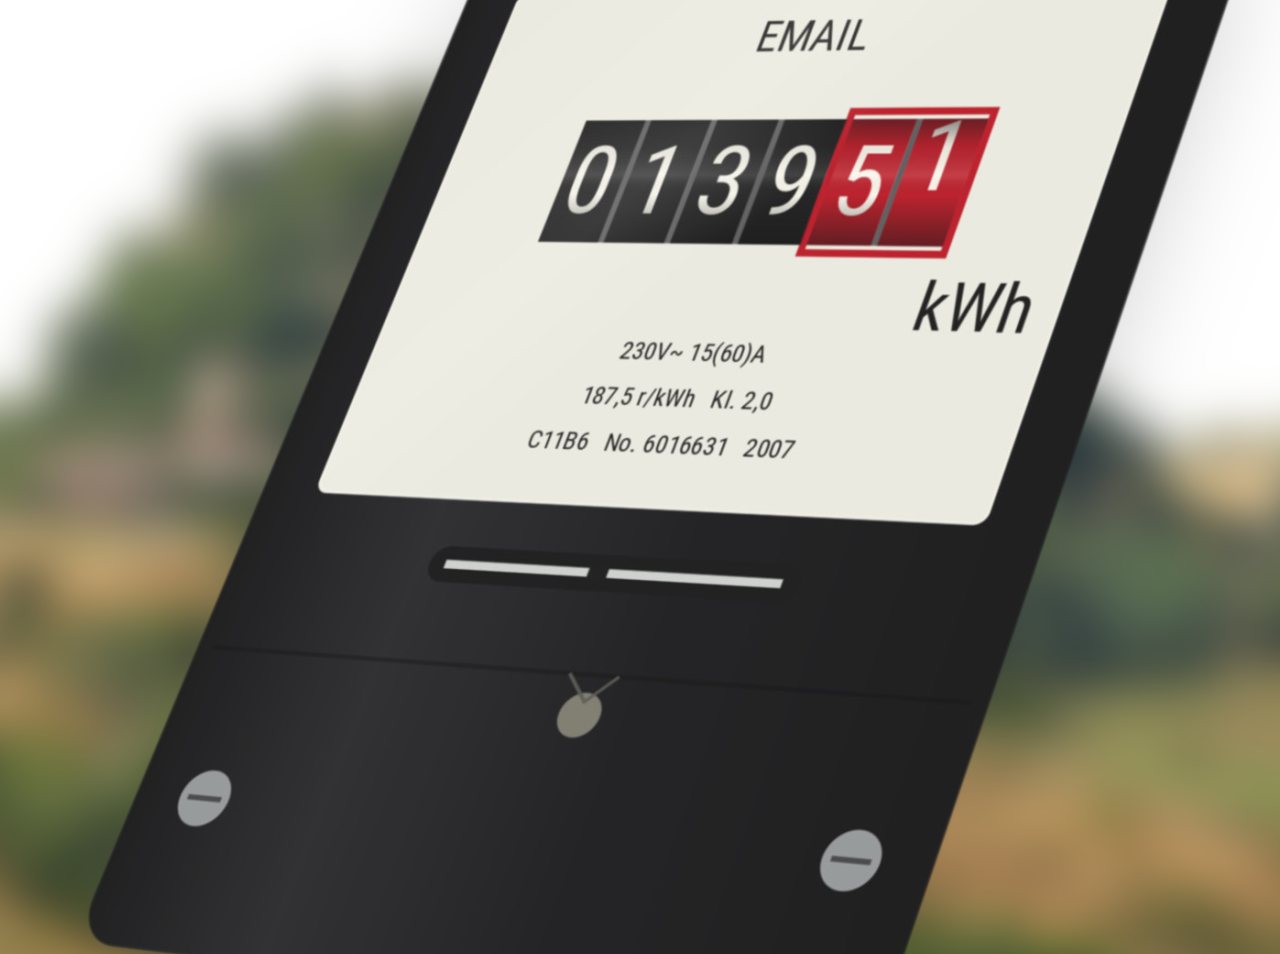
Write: 139.51 kWh
